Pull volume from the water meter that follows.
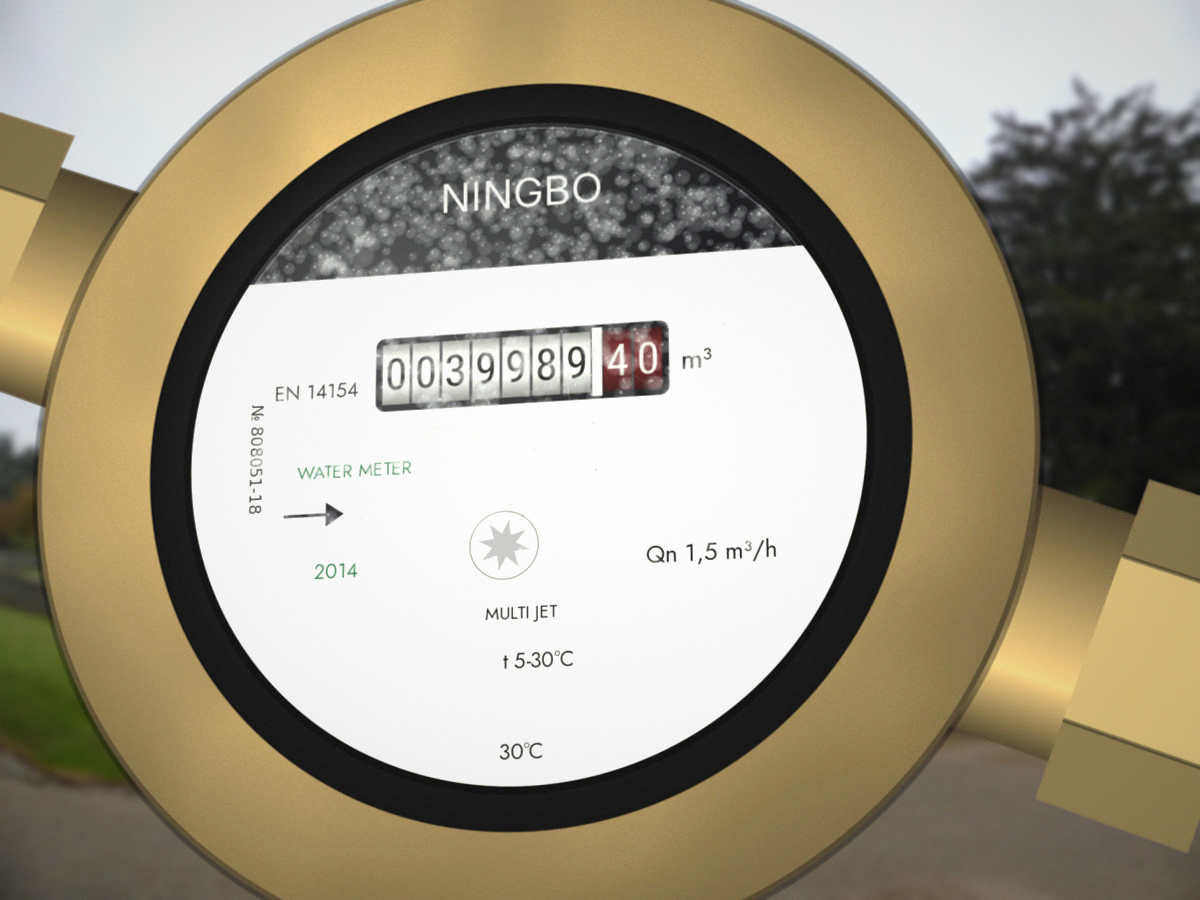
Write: 39989.40 m³
